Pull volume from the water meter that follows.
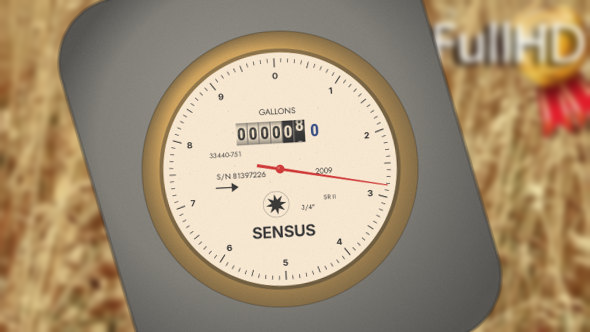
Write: 82.8 gal
